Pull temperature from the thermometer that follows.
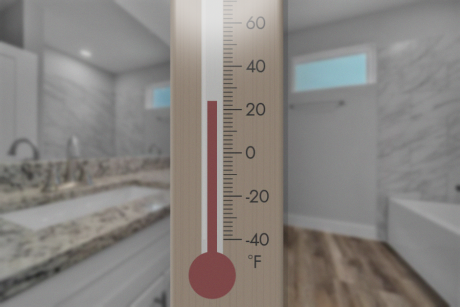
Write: 24 °F
